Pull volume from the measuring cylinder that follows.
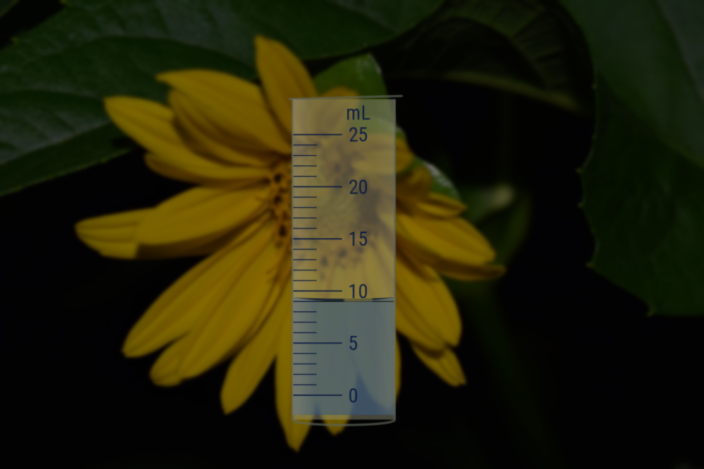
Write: 9 mL
